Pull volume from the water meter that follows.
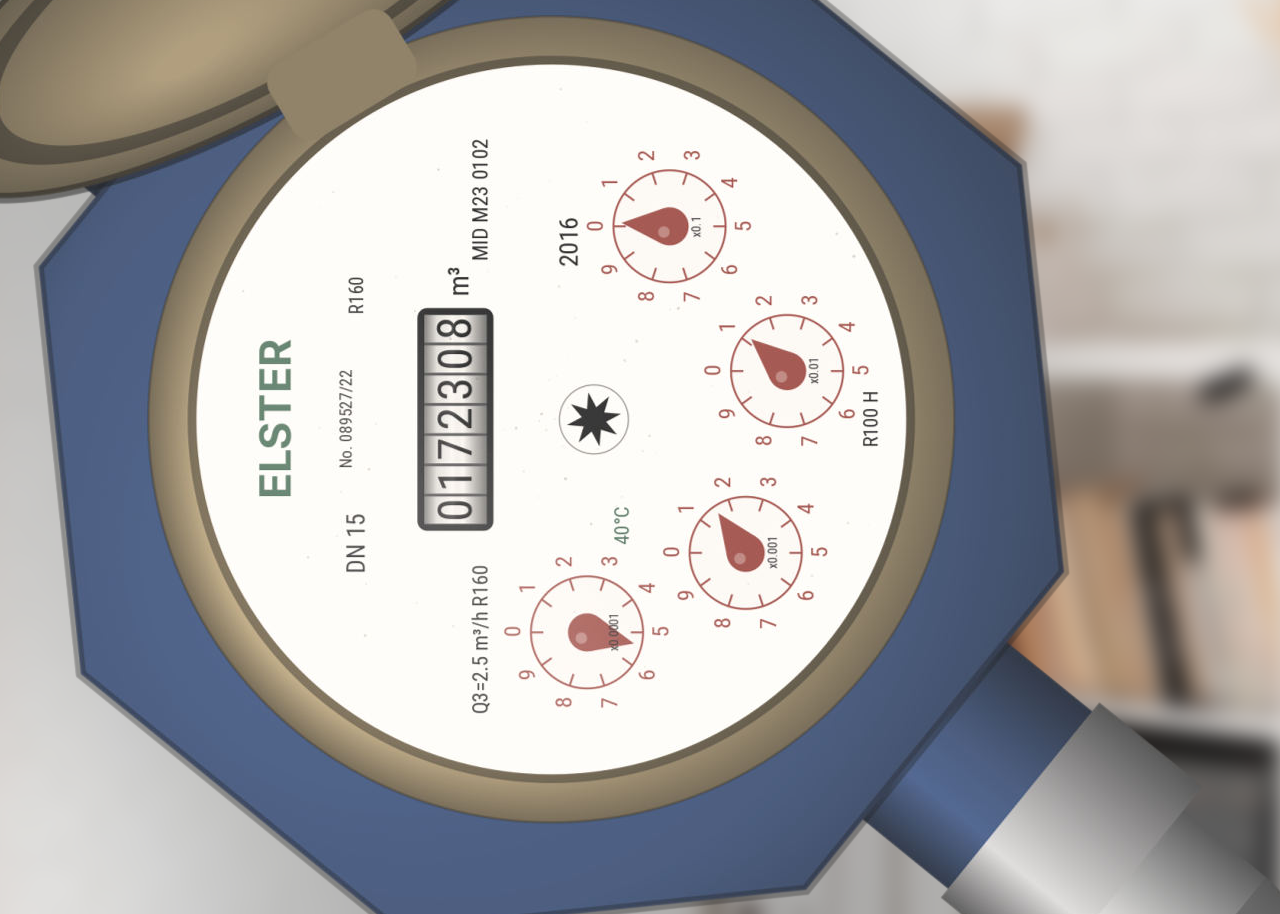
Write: 172308.0115 m³
